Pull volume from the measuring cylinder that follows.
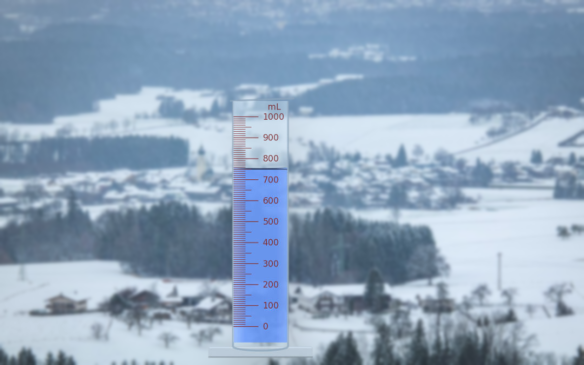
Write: 750 mL
